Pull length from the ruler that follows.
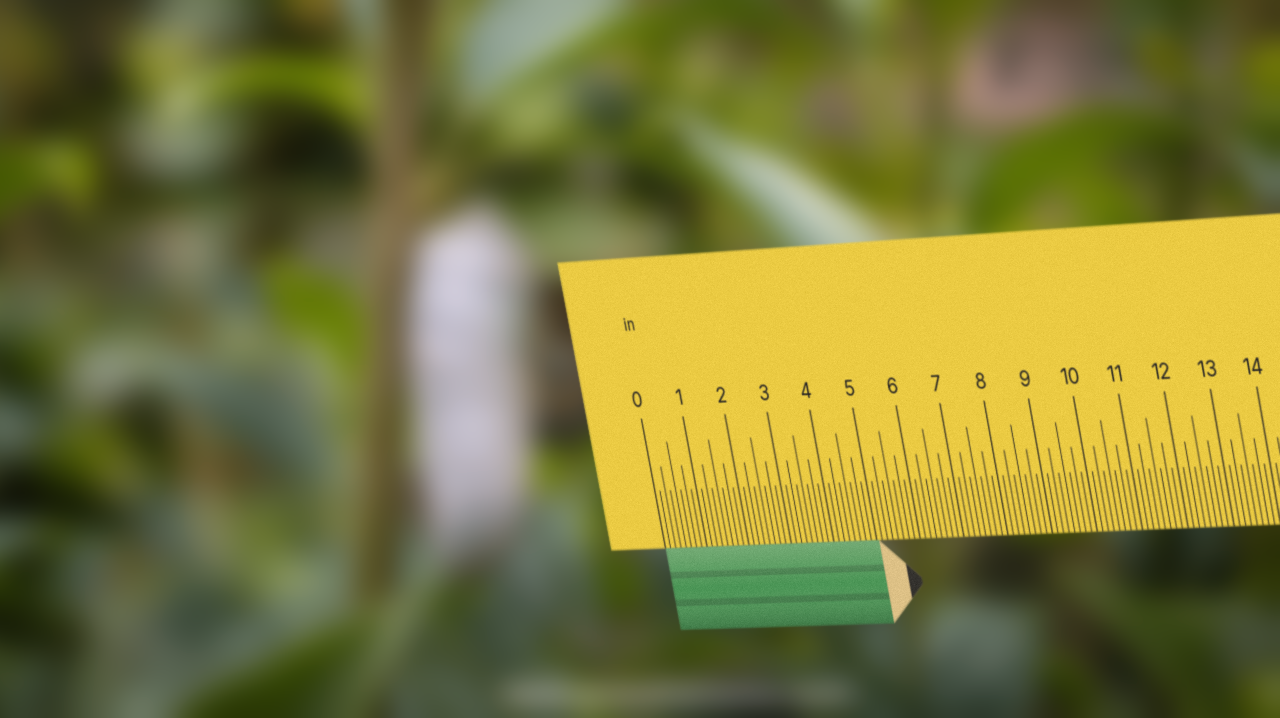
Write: 5.875 in
